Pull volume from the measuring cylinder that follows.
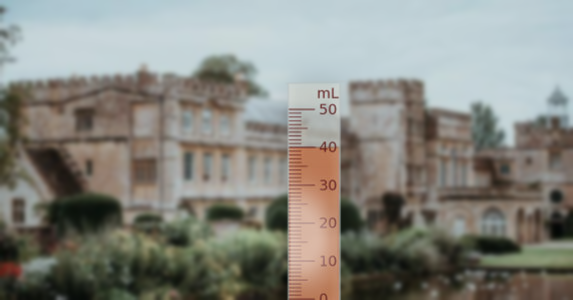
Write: 40 mL
